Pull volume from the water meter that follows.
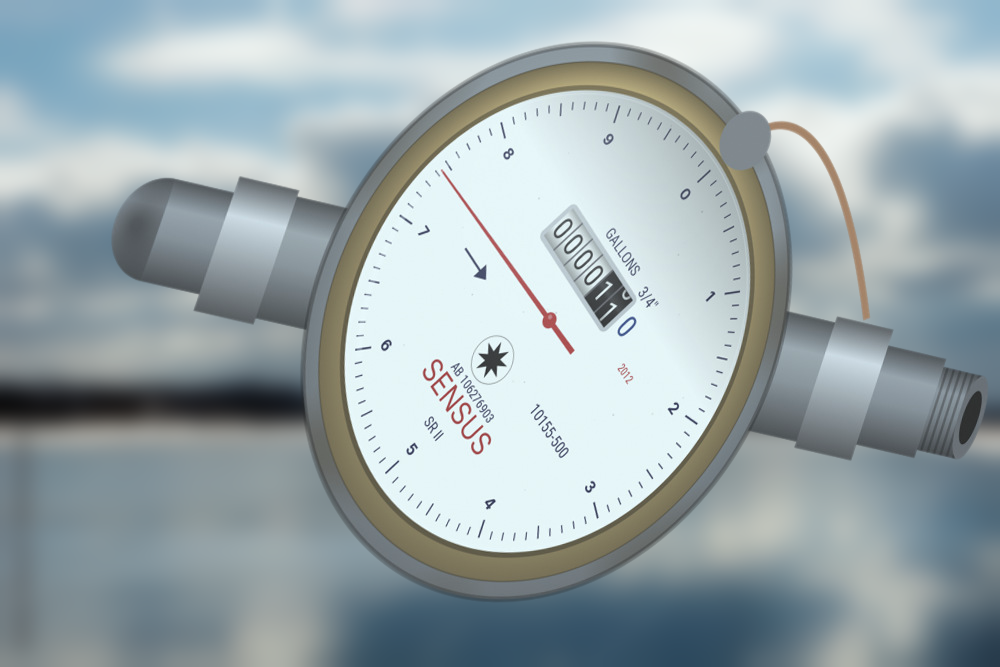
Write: 107.4 gal
